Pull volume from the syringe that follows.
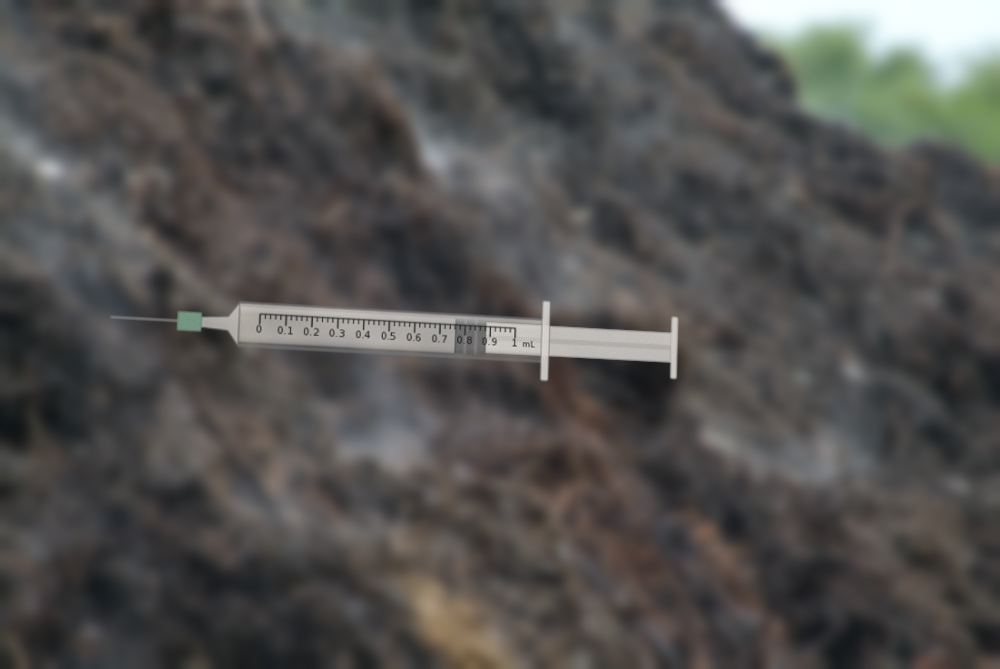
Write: 0.76 mL
